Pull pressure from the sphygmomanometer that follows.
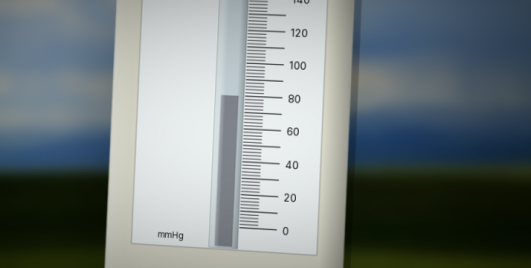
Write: 80 mmHg
